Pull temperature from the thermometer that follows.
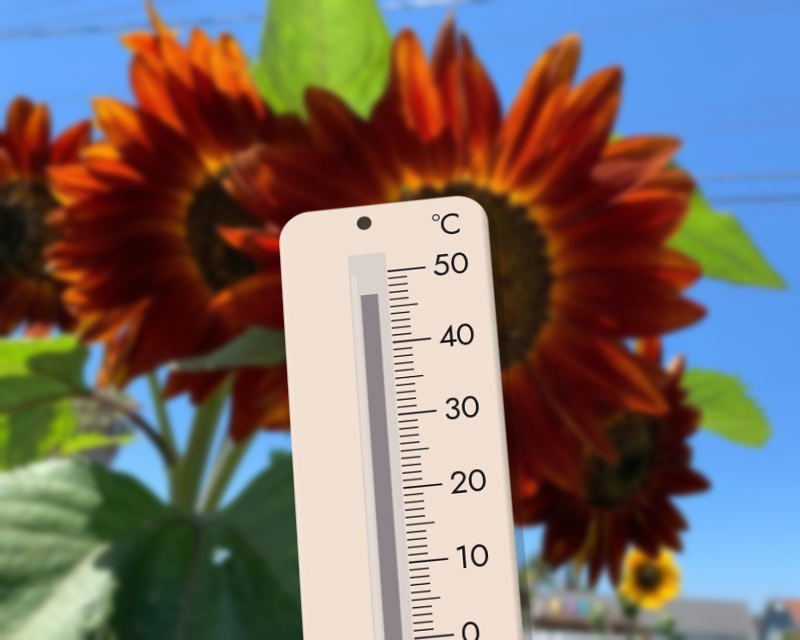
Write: 47 °C
